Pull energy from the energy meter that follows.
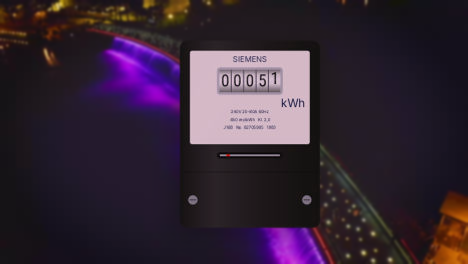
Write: 51 kWh
